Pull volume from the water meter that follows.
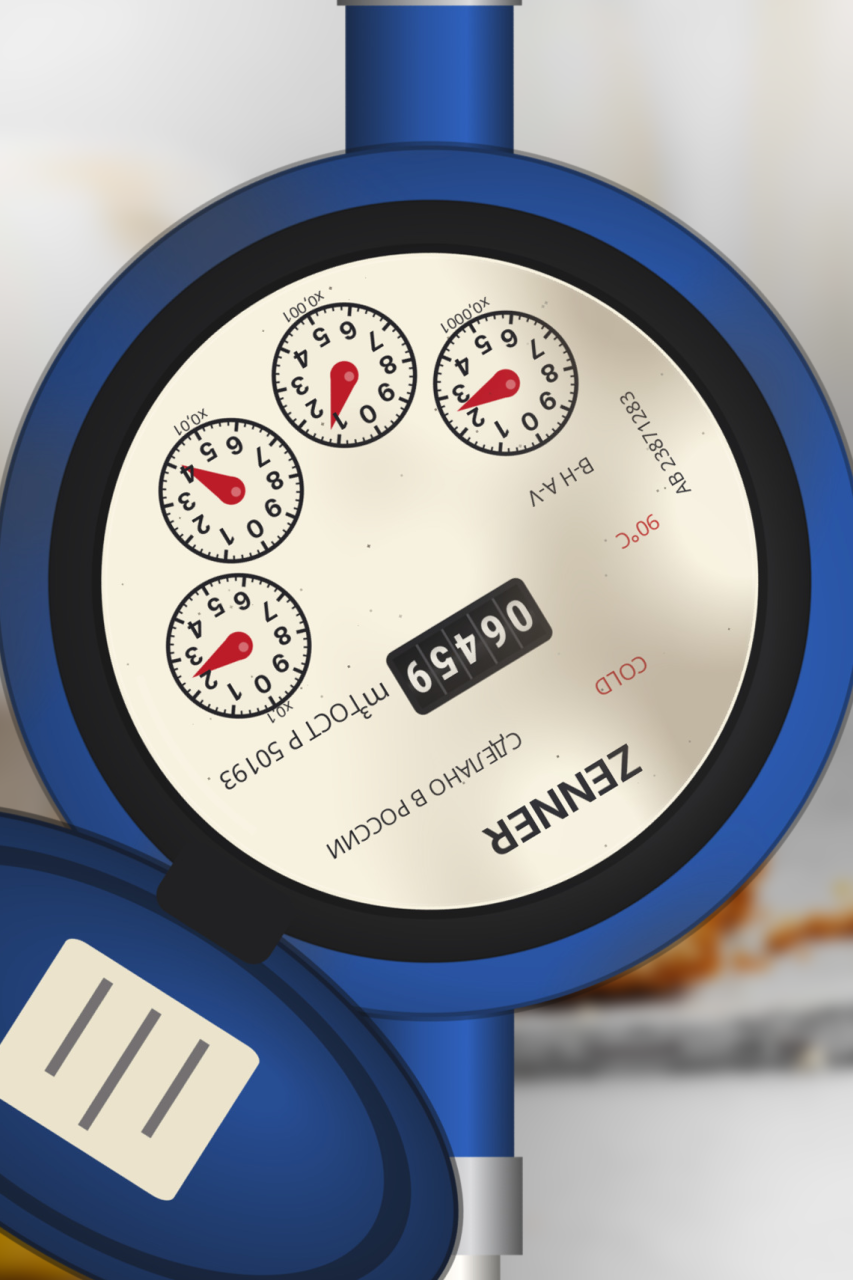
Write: 6459.2412 m³
